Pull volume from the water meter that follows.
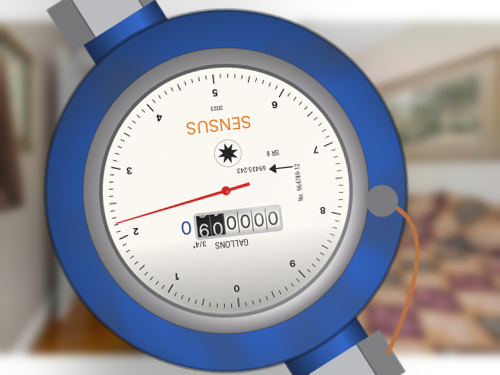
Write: 92.2 gal
